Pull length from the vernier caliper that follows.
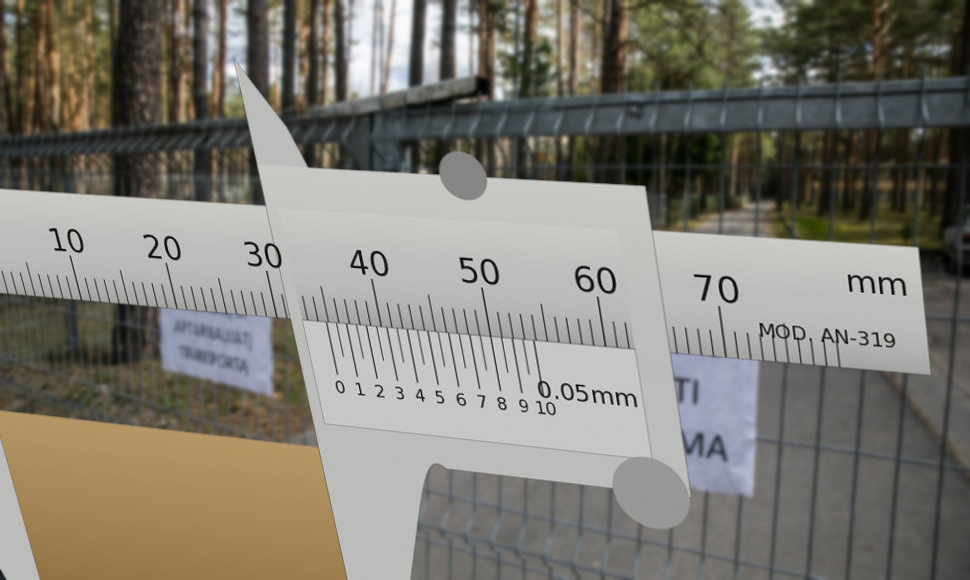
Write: 34.8 mm
